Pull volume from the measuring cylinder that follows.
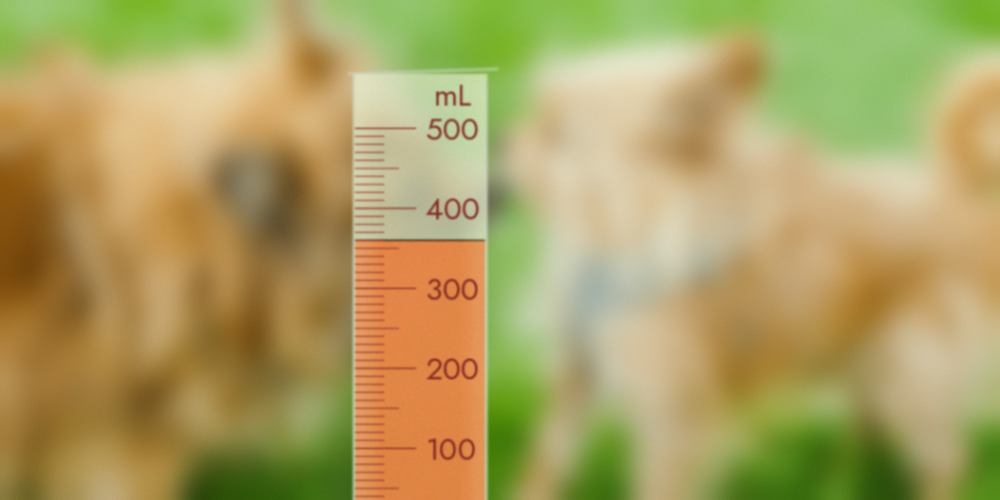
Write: 360 mL
